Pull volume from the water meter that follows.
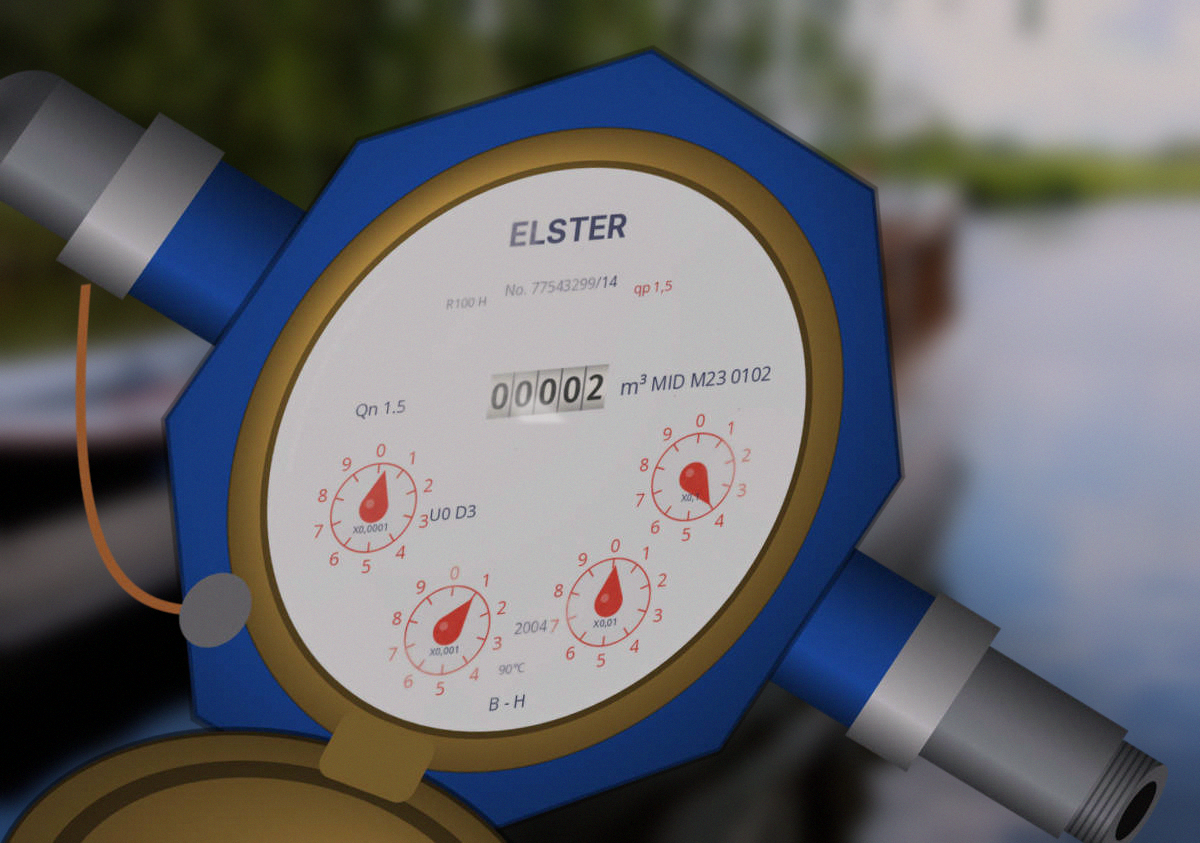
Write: 2.4010 m³
